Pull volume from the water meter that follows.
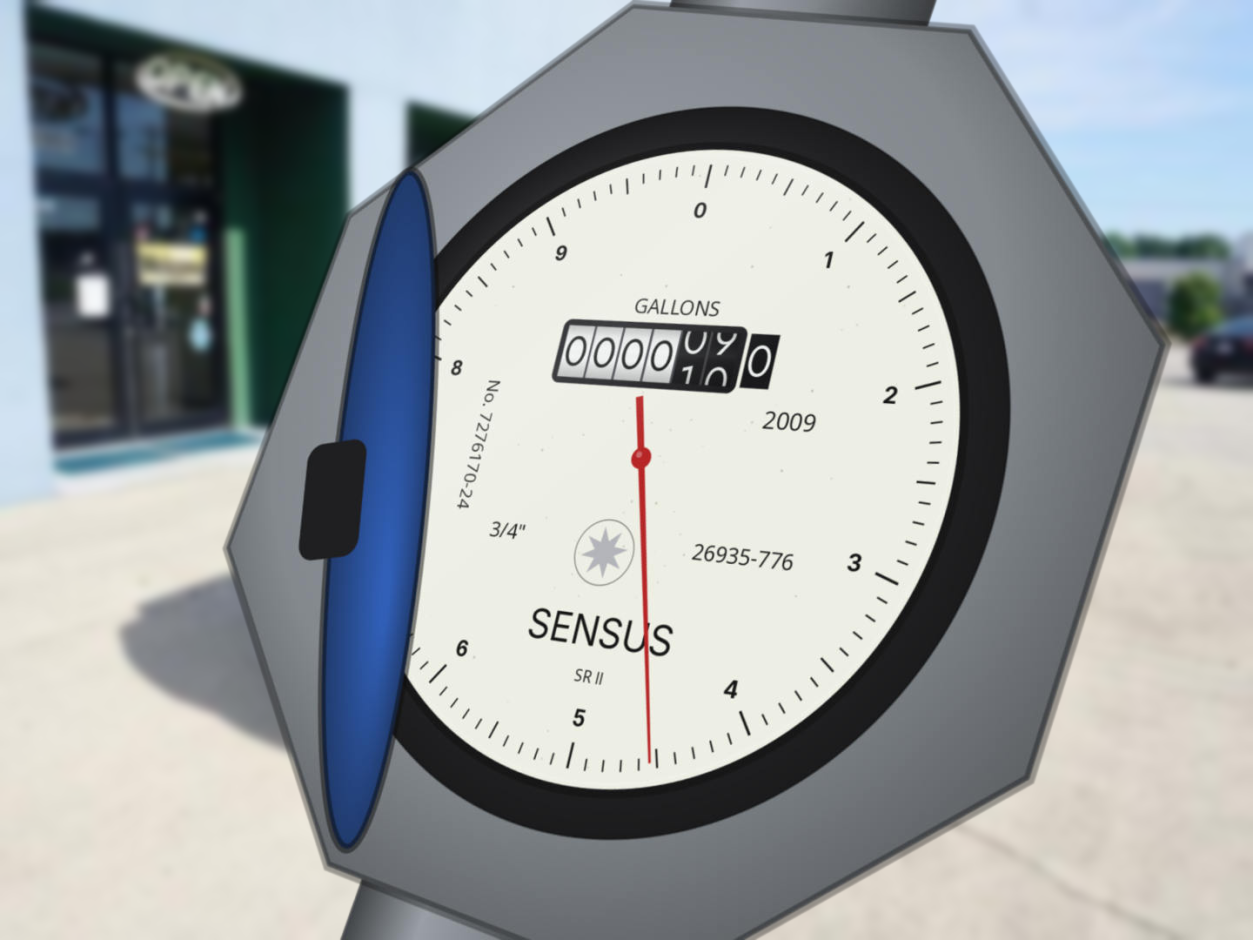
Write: 94.5 gal
